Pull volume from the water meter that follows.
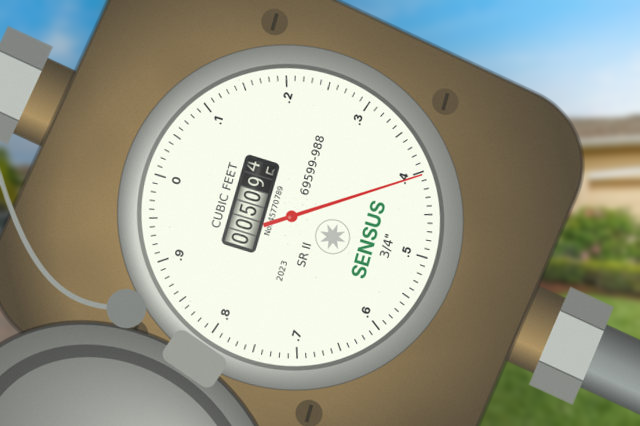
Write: 5094.40 ft³
